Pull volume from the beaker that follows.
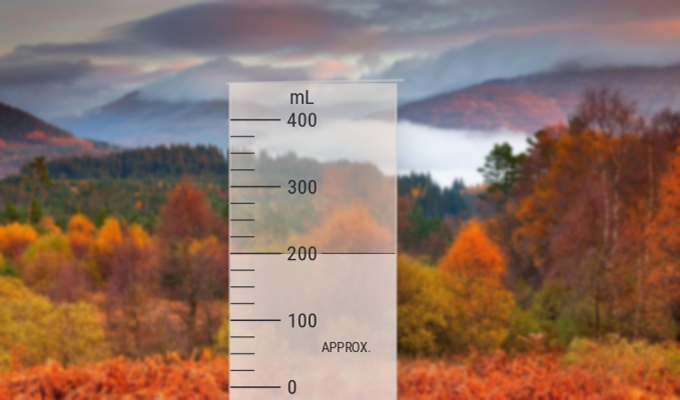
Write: 200 mL
